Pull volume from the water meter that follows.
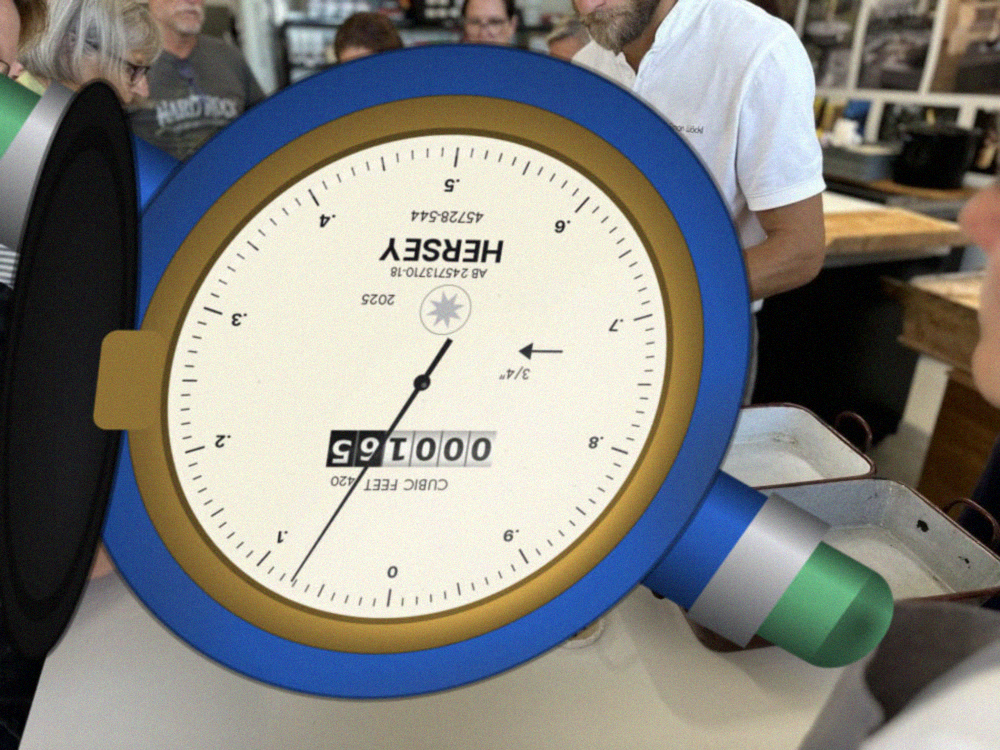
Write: 165.07 ft³
